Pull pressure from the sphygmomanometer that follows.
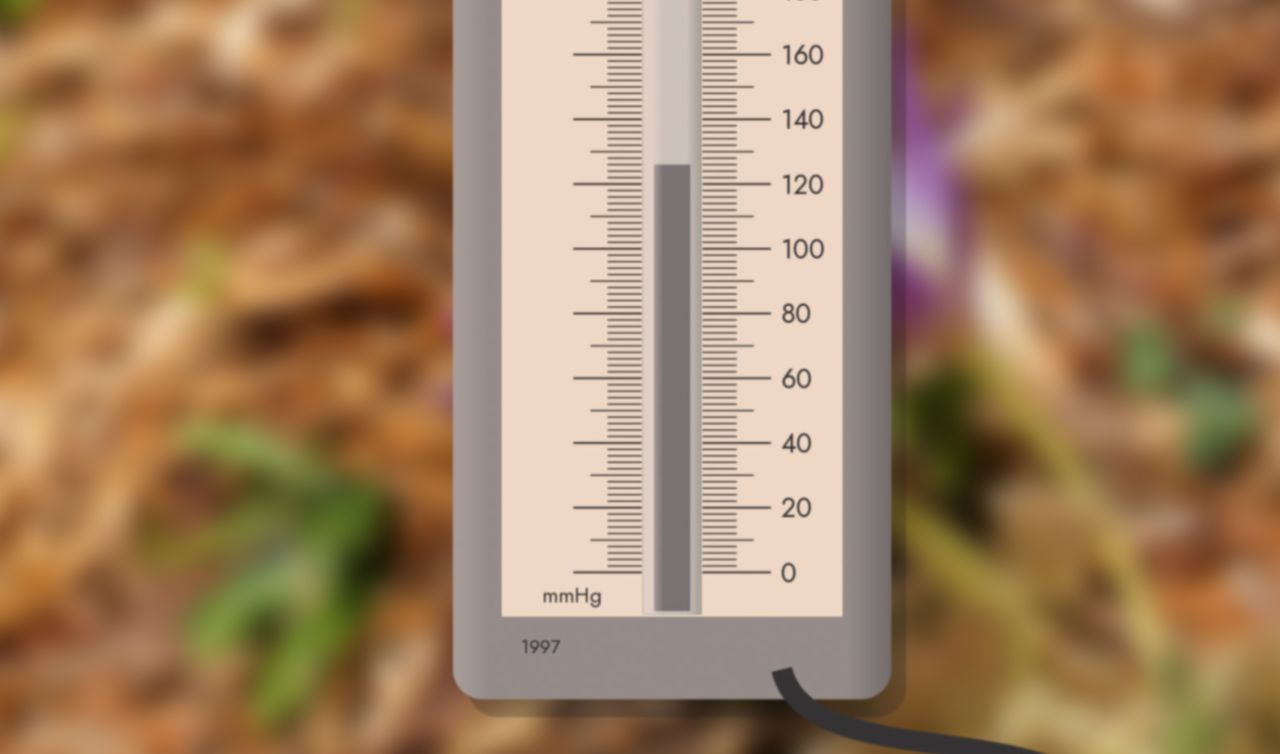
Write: 126 mmHg
